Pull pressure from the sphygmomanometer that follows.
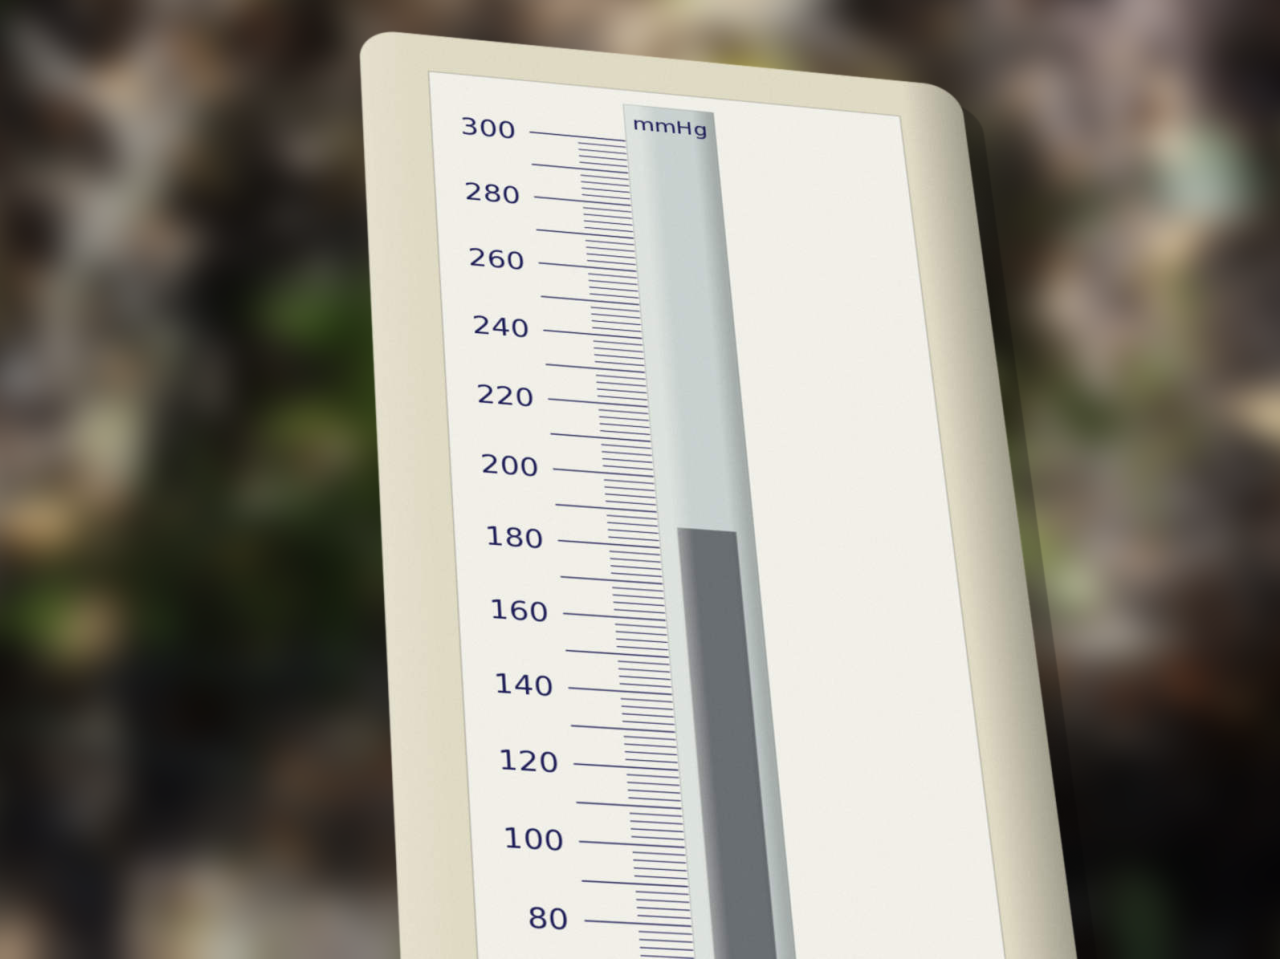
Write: 186 mmHg
